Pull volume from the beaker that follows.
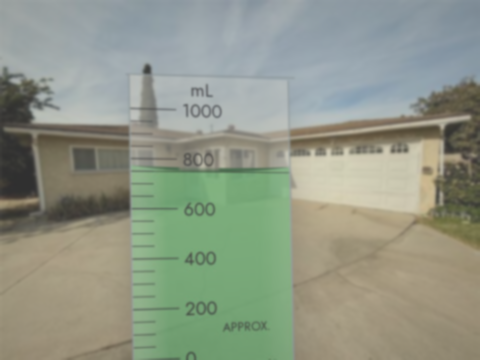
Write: 750 mL
